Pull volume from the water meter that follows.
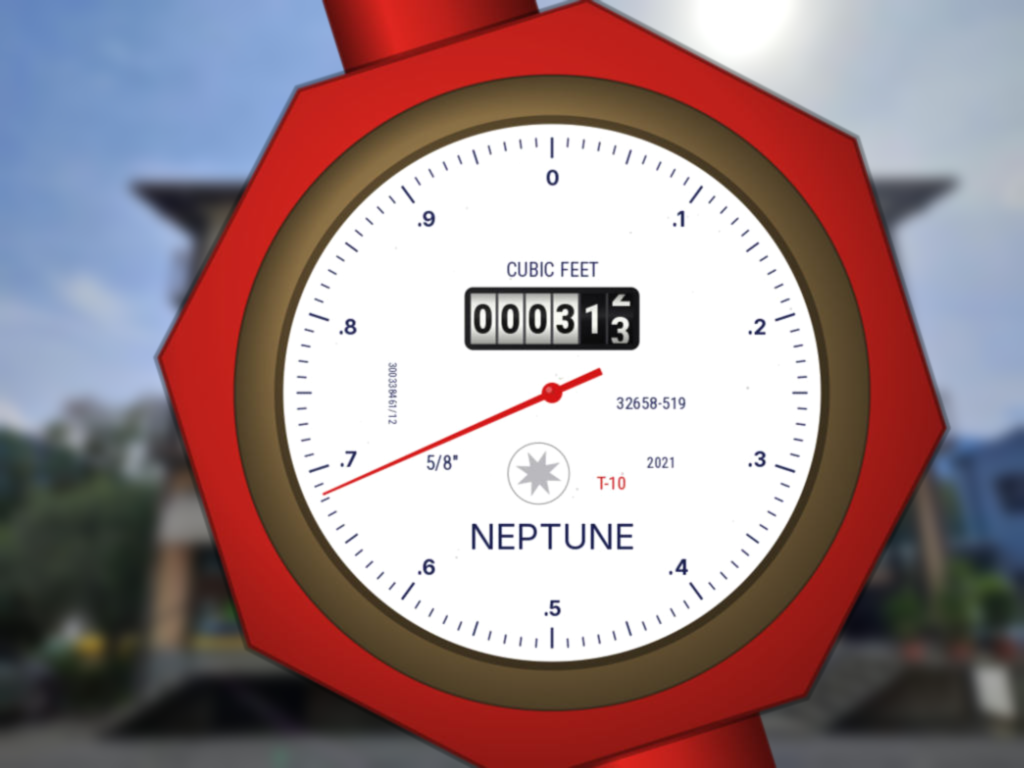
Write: 312.68 ft³
